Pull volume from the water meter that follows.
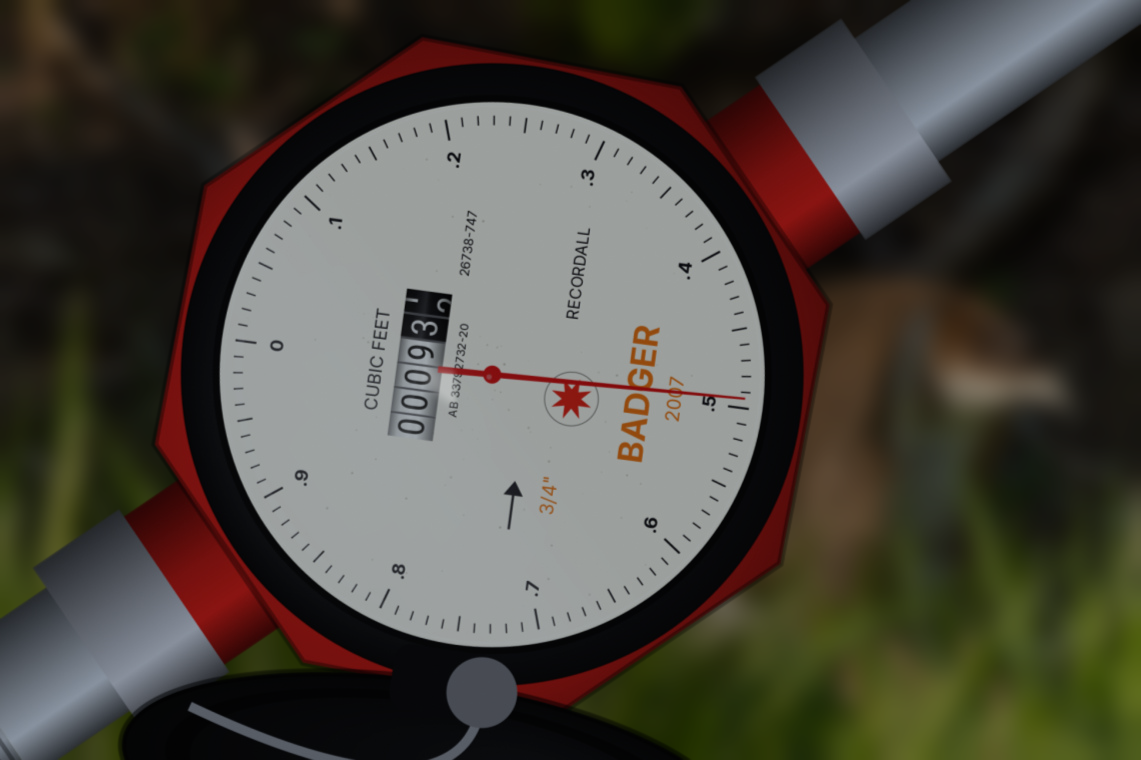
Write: 931.49 ft³
